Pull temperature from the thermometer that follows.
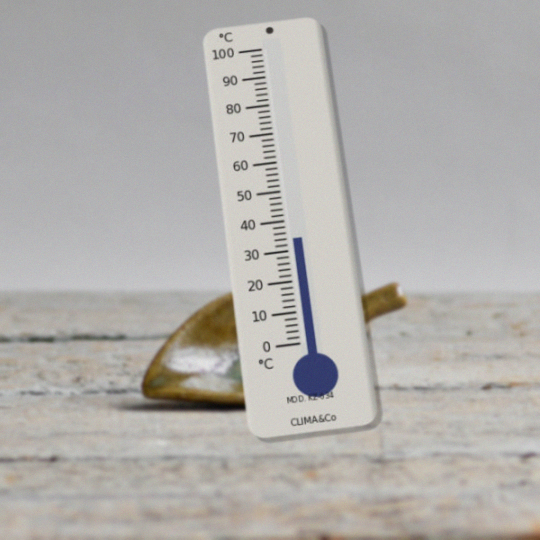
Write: 34 °C
